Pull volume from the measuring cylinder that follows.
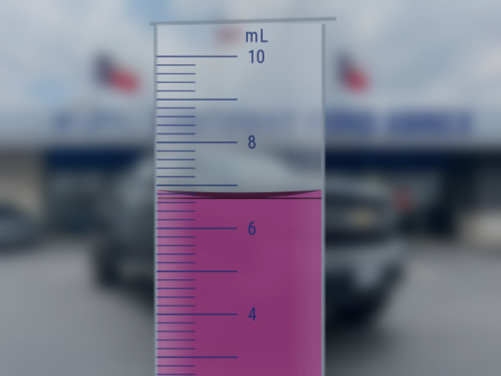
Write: 6.7 mL
